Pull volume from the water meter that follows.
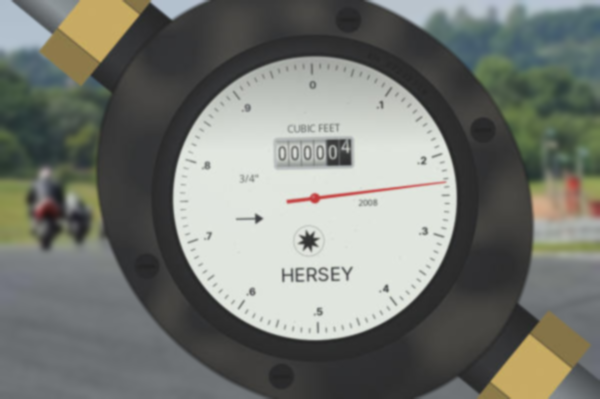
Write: 4.23 ft³
